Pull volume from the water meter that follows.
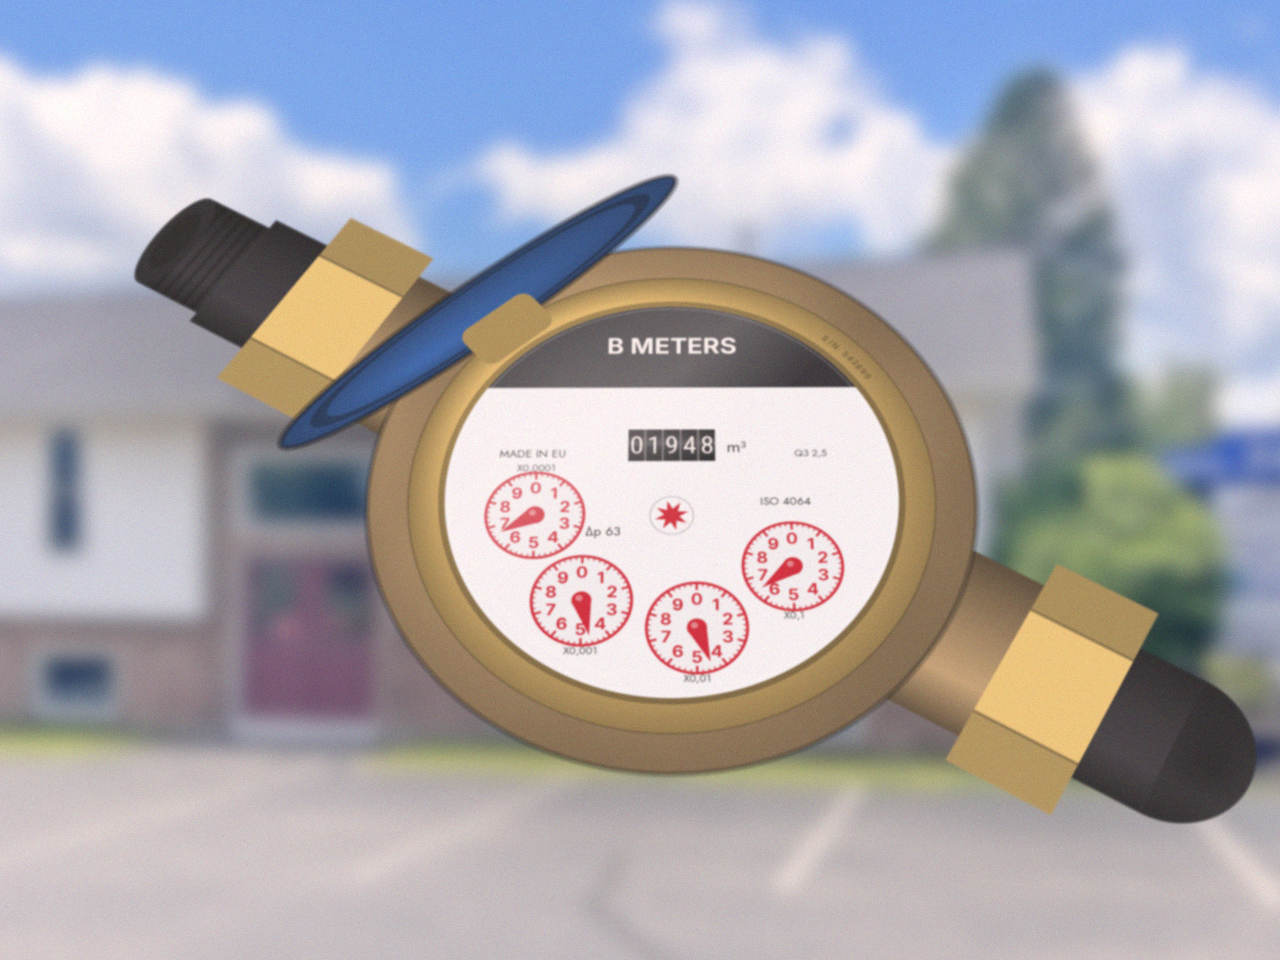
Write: 1948.6446 m³
